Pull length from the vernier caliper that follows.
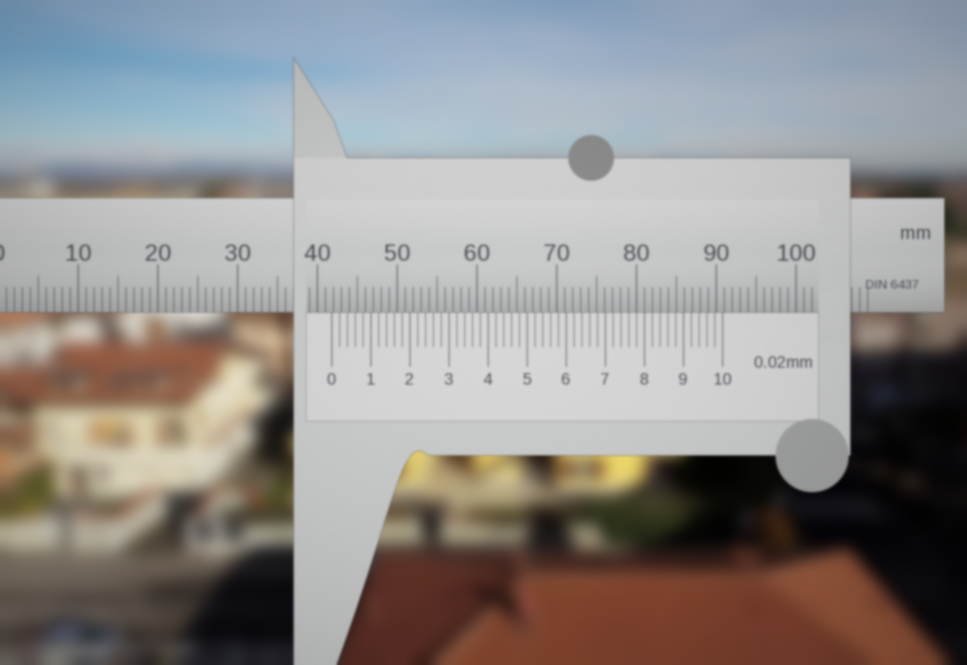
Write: 41.8 mm
